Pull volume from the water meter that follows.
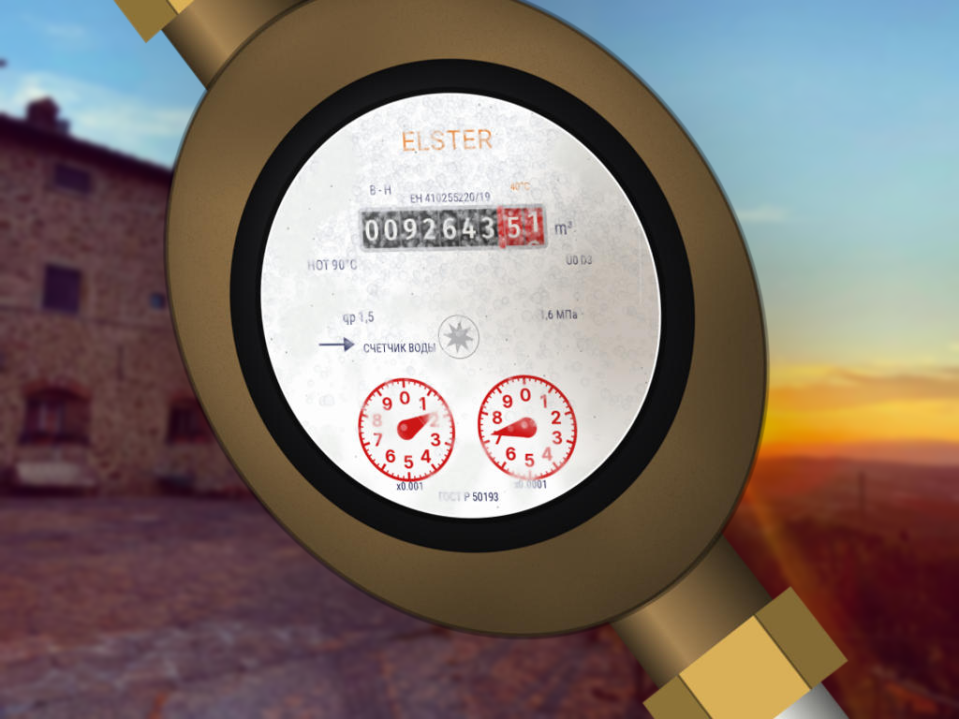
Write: 92643.5117 m³
